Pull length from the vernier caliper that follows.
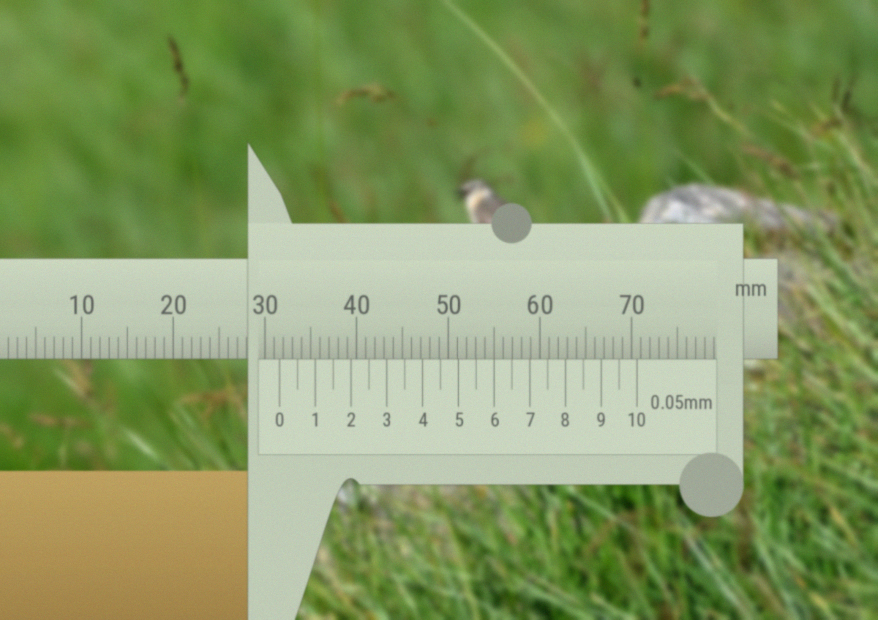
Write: 31.6 mm
